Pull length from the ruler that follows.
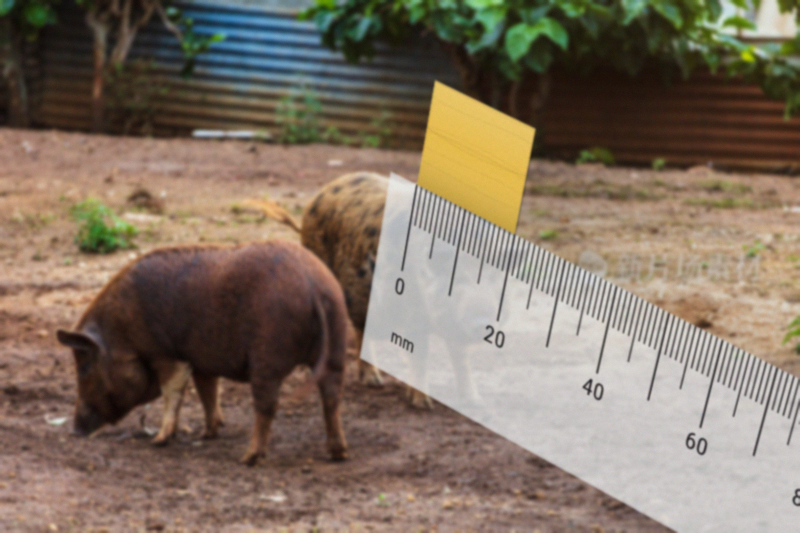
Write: 20 mm
